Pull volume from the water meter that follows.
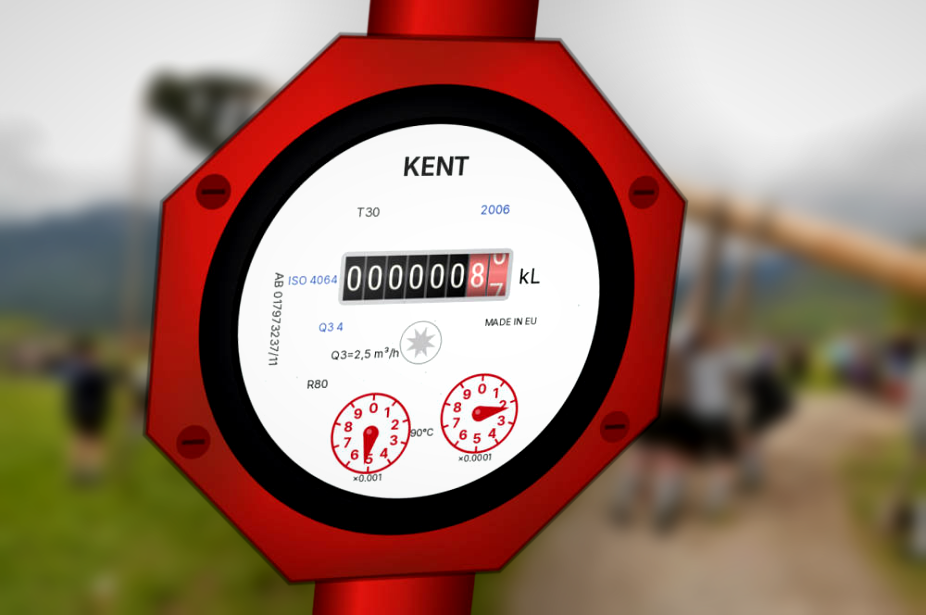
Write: 0.8652 kL
